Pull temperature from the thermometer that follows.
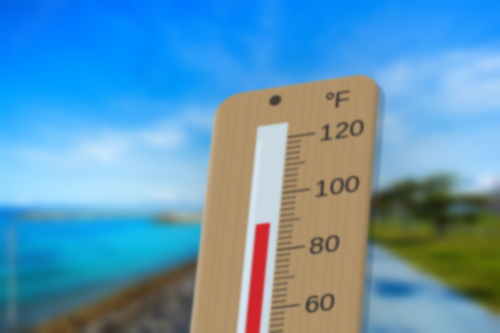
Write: 90 °F
